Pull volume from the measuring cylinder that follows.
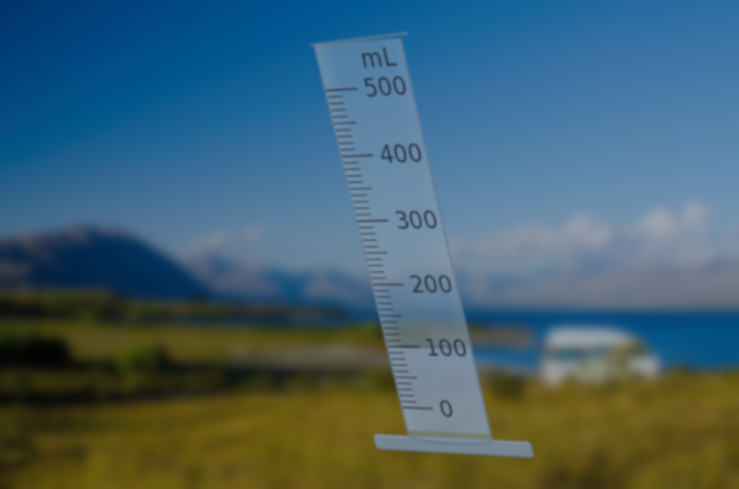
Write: 100 mL
